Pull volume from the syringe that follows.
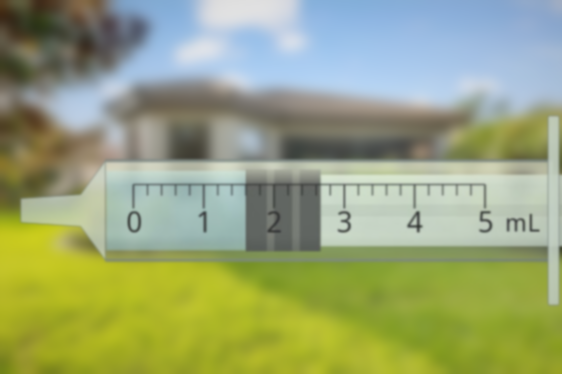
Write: 1.6 mL
